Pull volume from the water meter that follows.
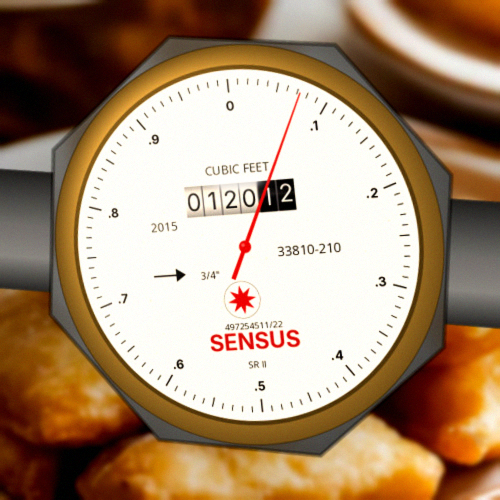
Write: 12012.07 ft³
